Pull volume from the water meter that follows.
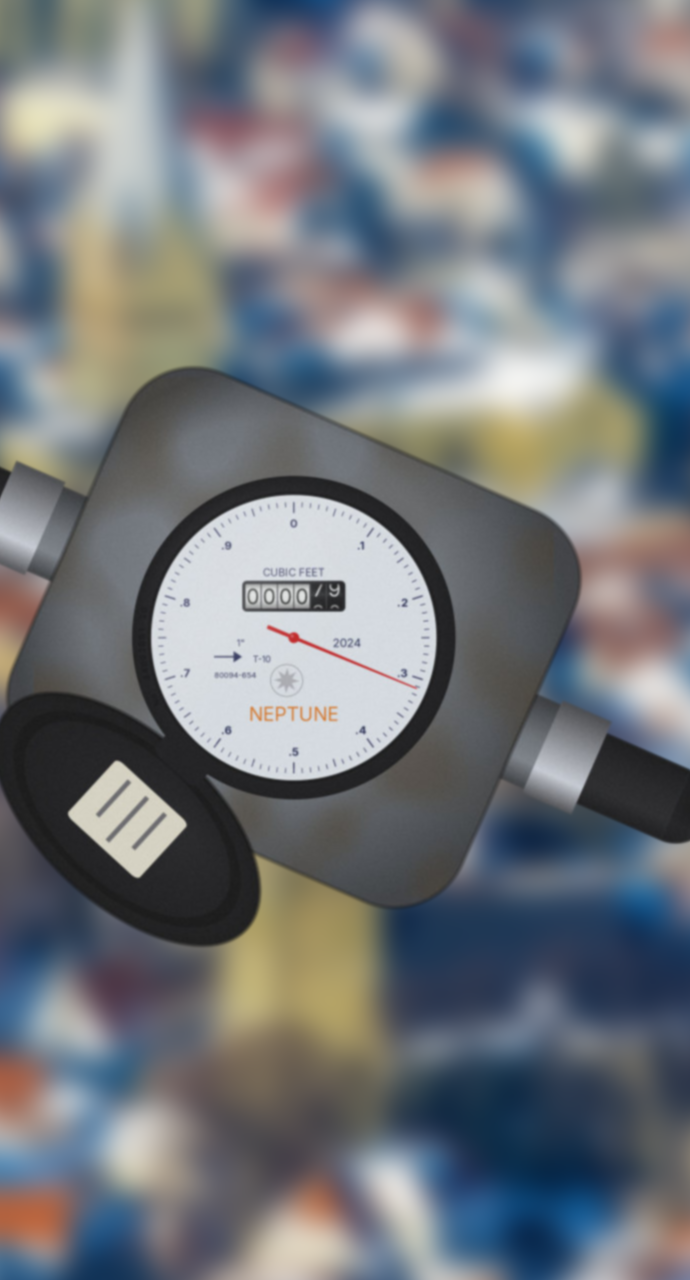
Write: 79.31 ft³
